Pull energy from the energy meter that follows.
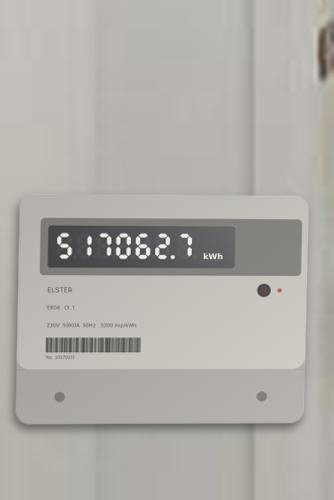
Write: 517062.7 kWh
